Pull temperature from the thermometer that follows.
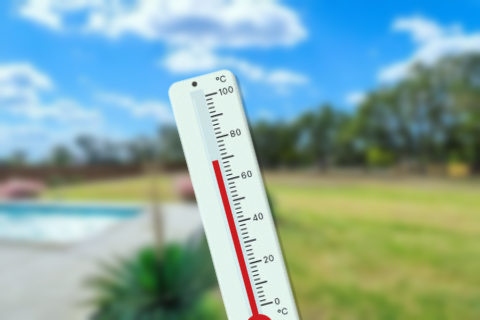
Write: 70 °C
